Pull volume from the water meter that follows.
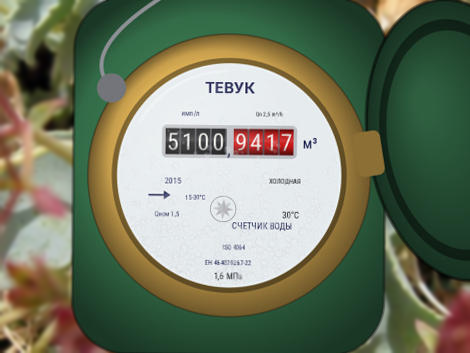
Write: 5100.9417 m³
